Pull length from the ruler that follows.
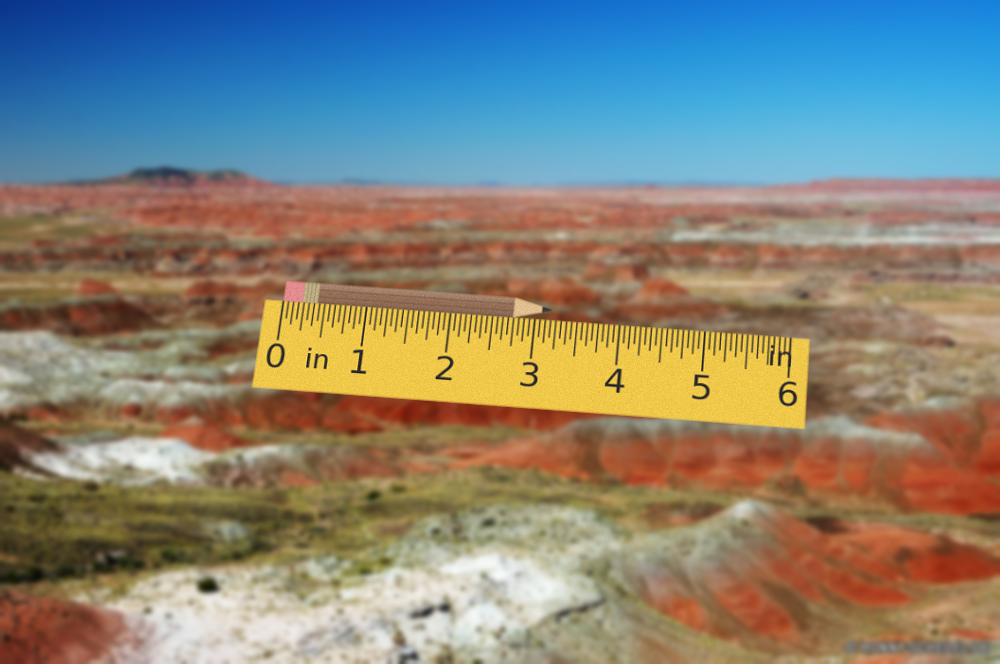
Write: 3.1875 in
